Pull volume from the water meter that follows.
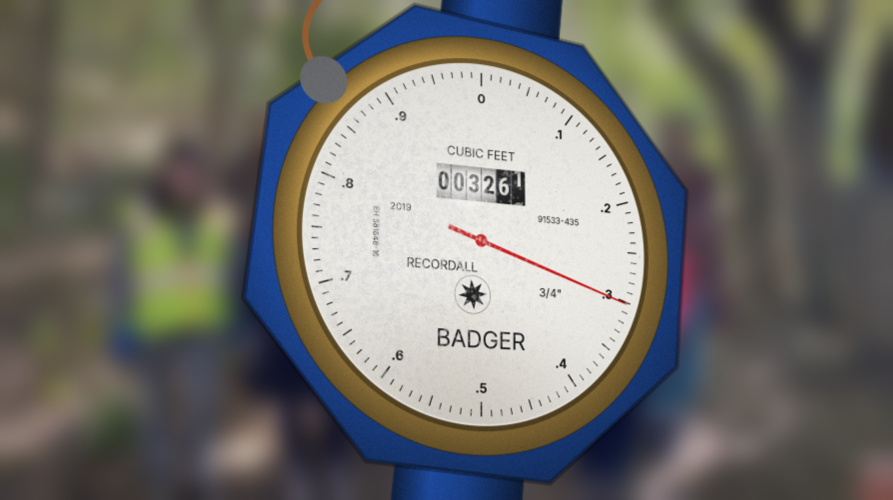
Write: 3261.30 ft³
